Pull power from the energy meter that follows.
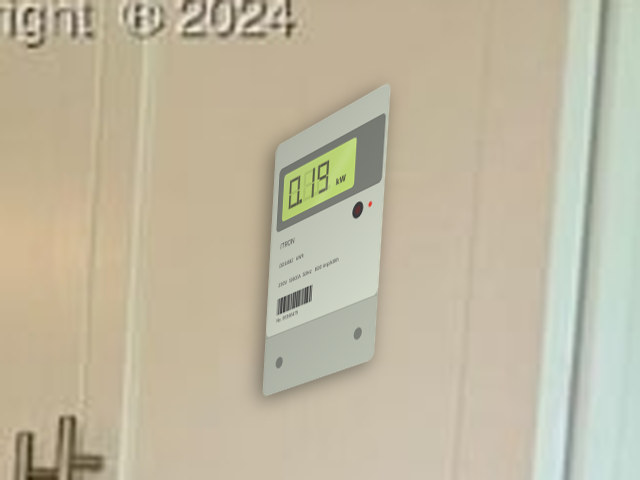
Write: 0.19 kW
